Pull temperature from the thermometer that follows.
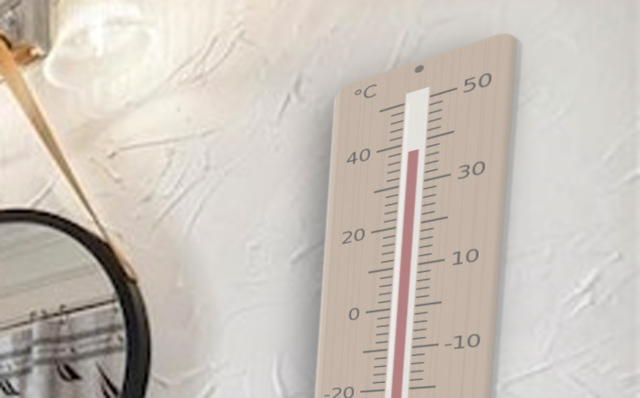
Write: 38 °C
